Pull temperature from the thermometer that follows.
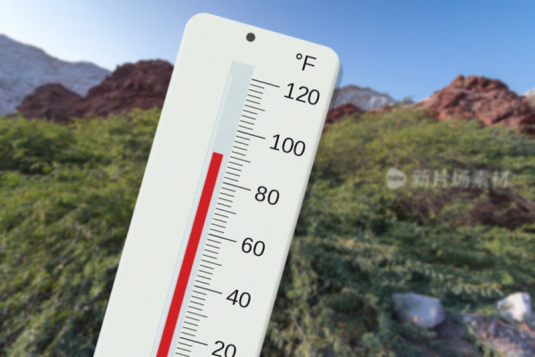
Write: 90 °F
